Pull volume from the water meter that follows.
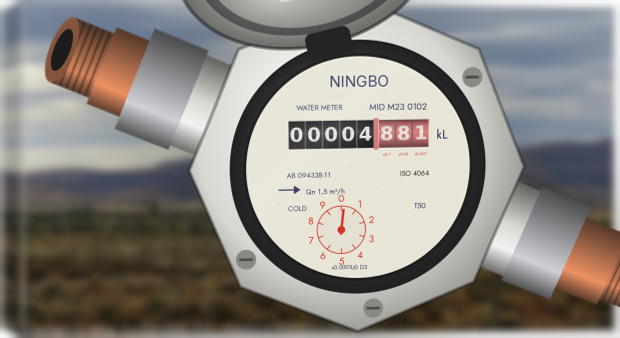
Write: 4.8810 kL
